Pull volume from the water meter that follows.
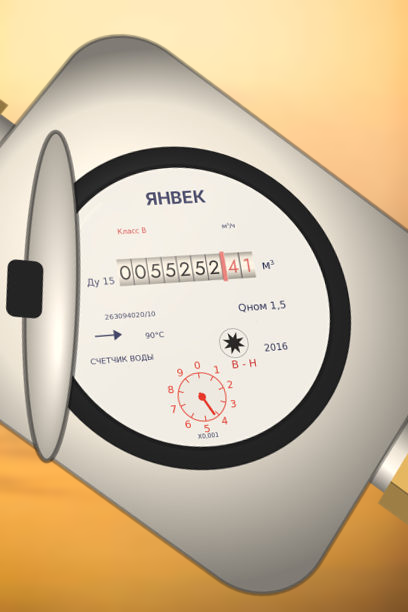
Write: 55252.414 m³
